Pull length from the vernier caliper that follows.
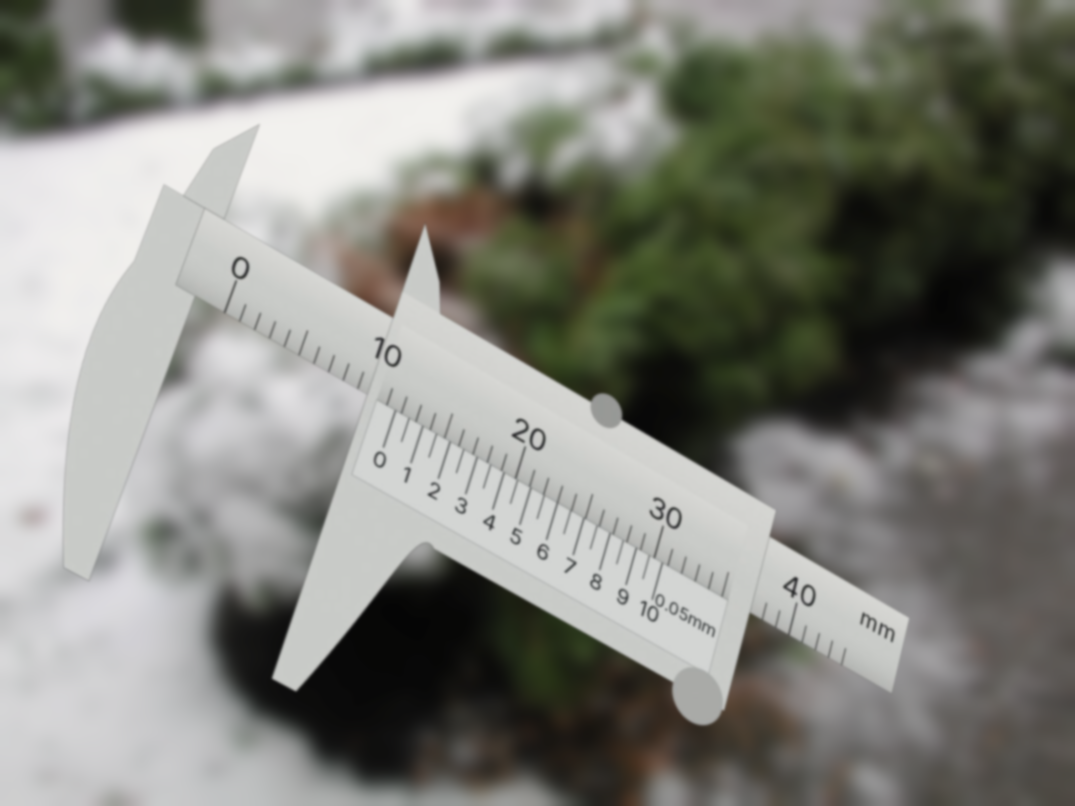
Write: 11.6 mm
